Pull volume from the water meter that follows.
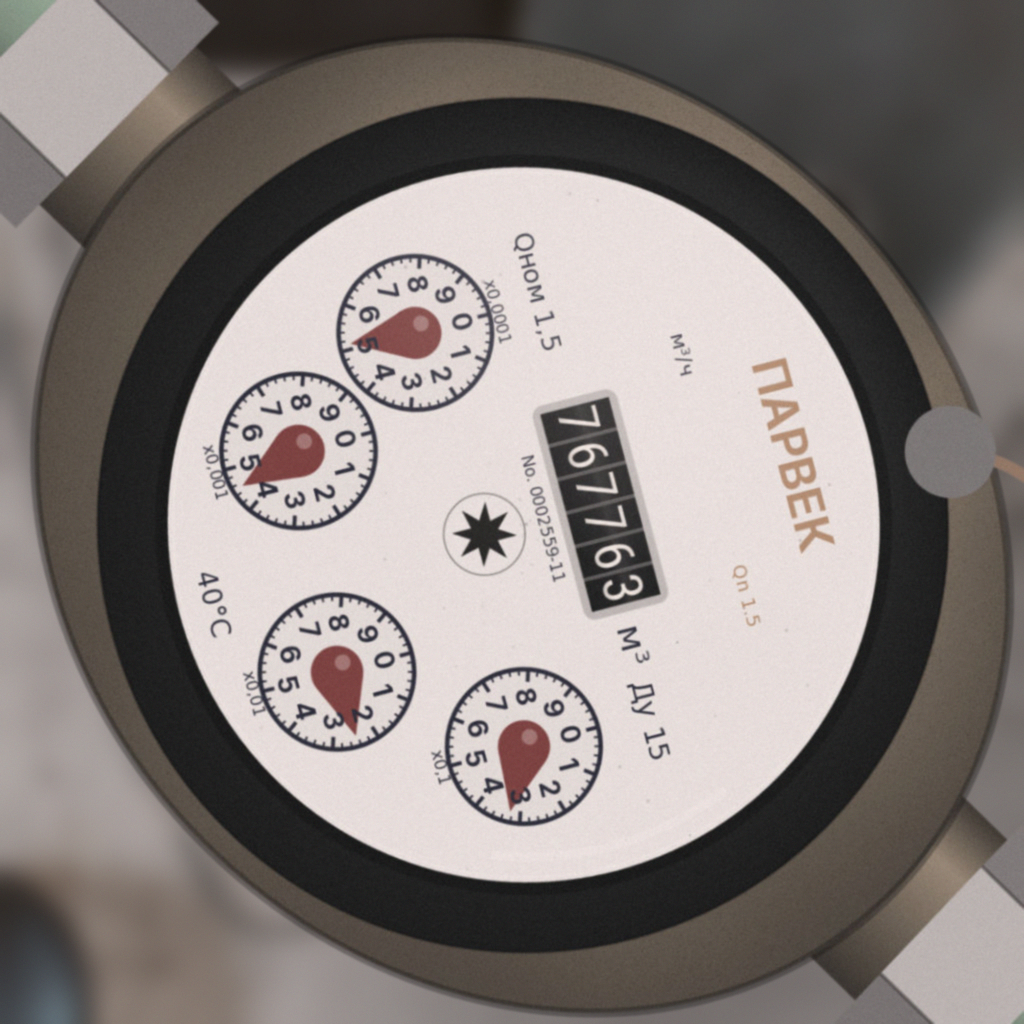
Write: 767763.3245 m³
